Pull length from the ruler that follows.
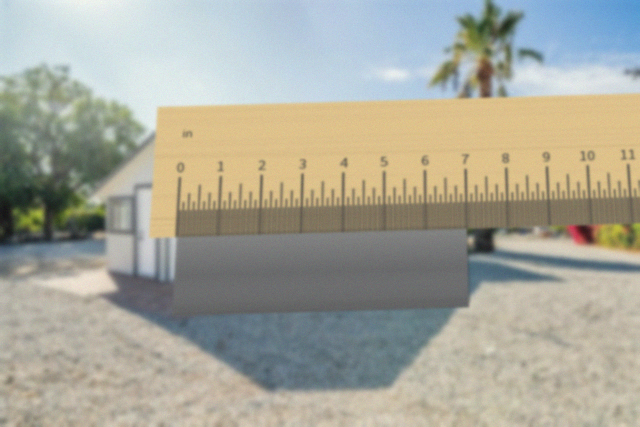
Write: 7 in
